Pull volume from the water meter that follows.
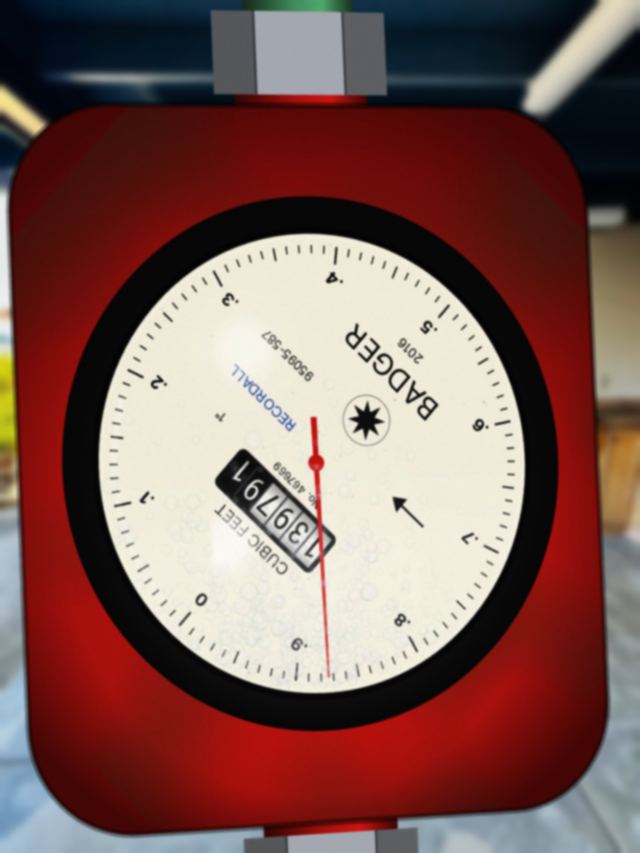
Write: 139790.87 ft³
